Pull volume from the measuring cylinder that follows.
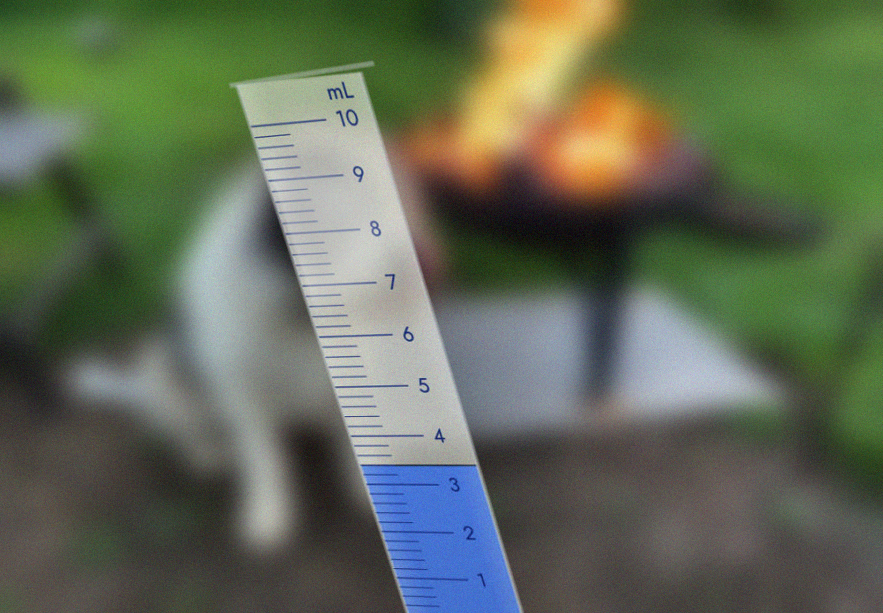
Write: 3.4 mL
